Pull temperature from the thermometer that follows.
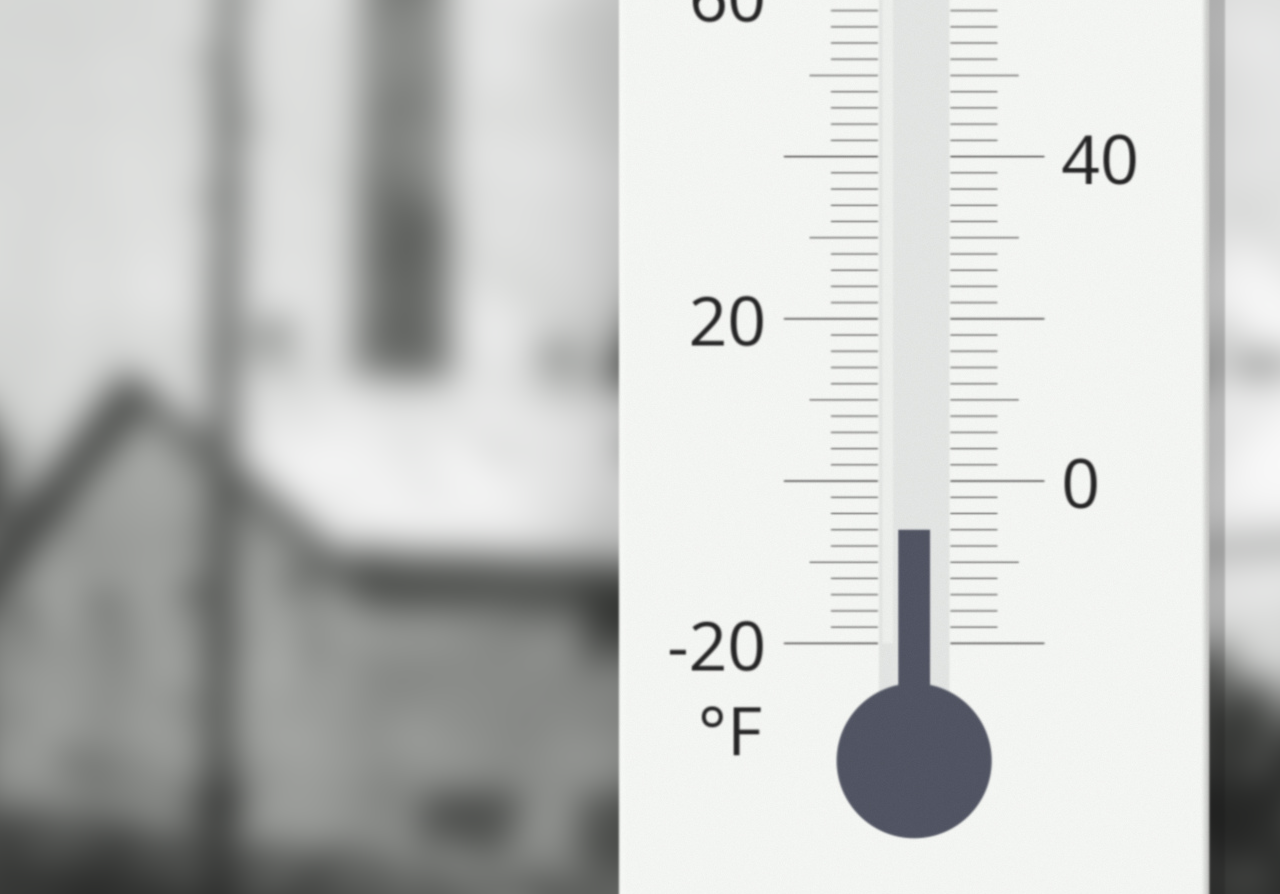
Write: -6 °F
